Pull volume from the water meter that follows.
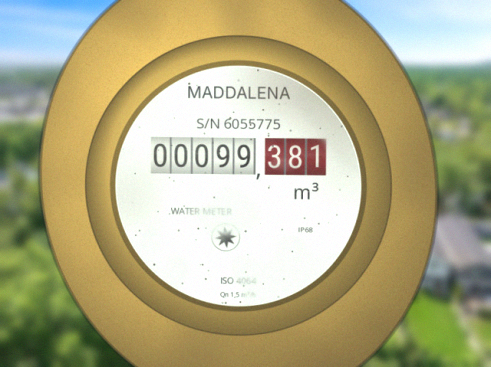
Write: 99.381 m³
